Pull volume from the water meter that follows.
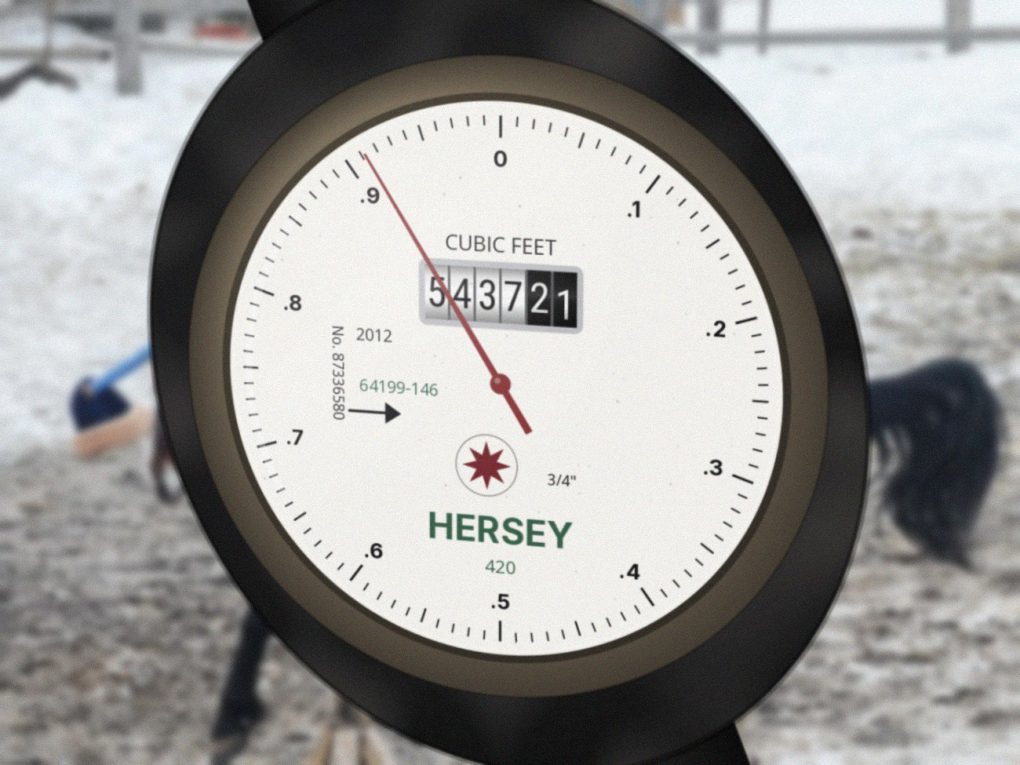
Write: 543720.91 ft³
